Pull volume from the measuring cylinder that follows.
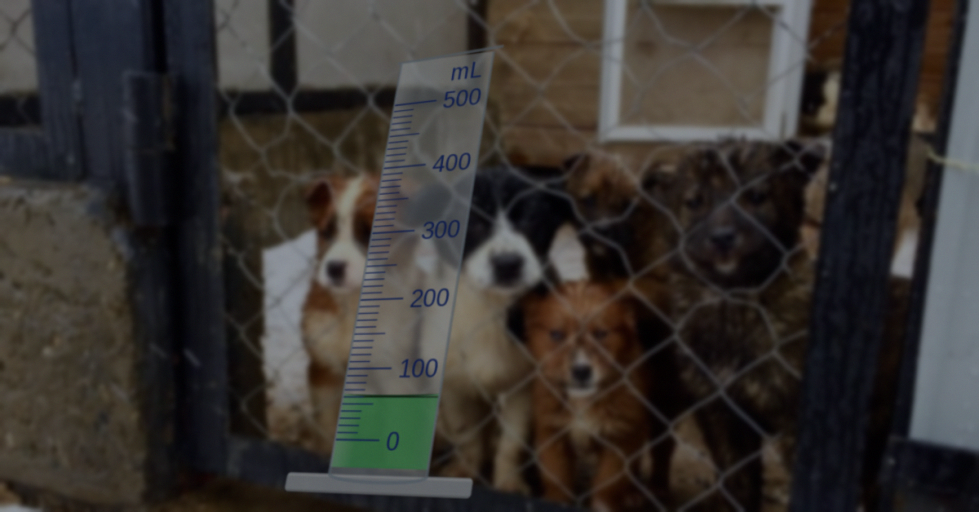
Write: 60 mL
